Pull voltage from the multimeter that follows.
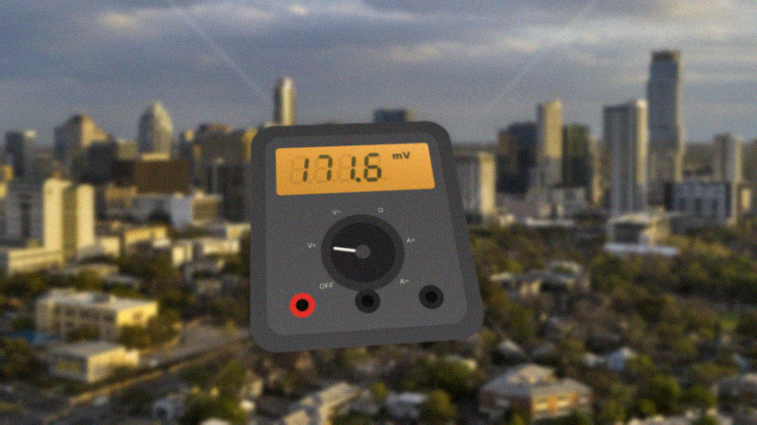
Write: 171.6 mV
